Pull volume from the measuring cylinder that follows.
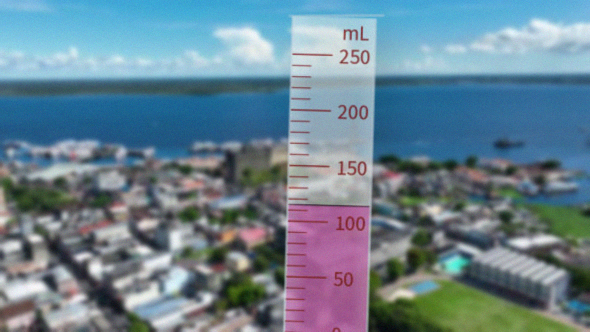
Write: 115 mL
